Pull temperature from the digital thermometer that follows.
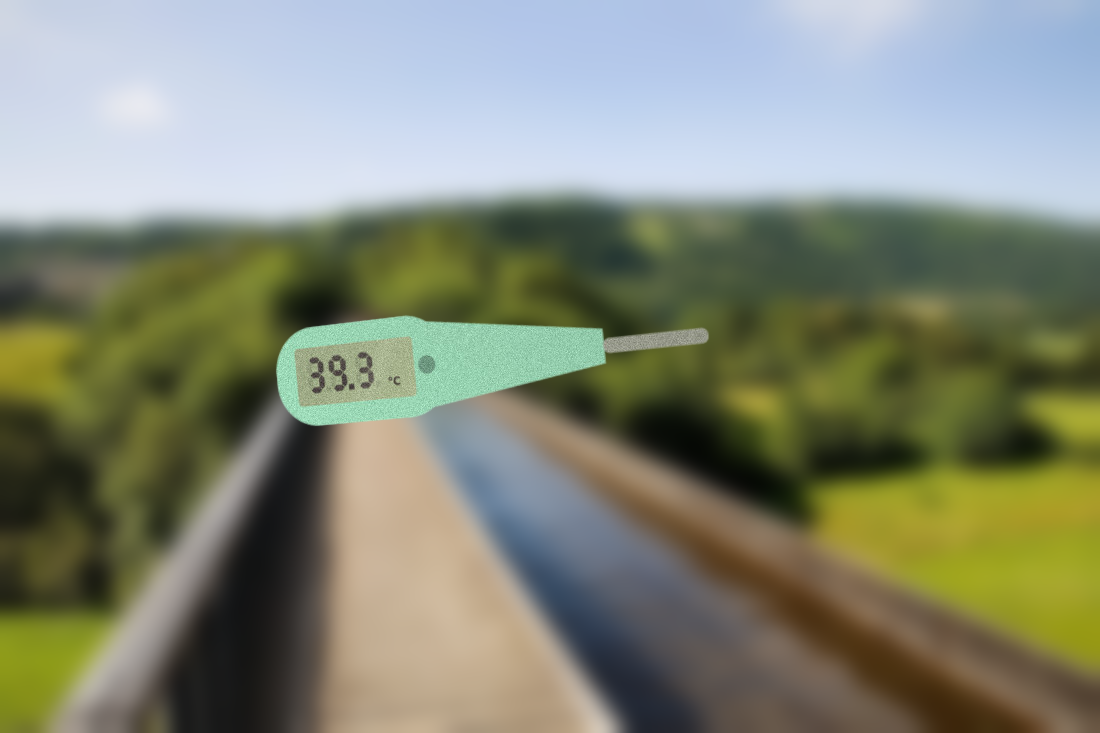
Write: 39.3 °C
